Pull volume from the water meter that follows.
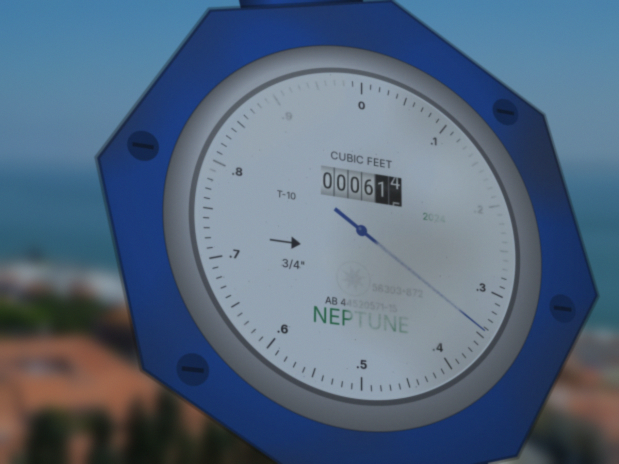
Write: 614.34 ft³
